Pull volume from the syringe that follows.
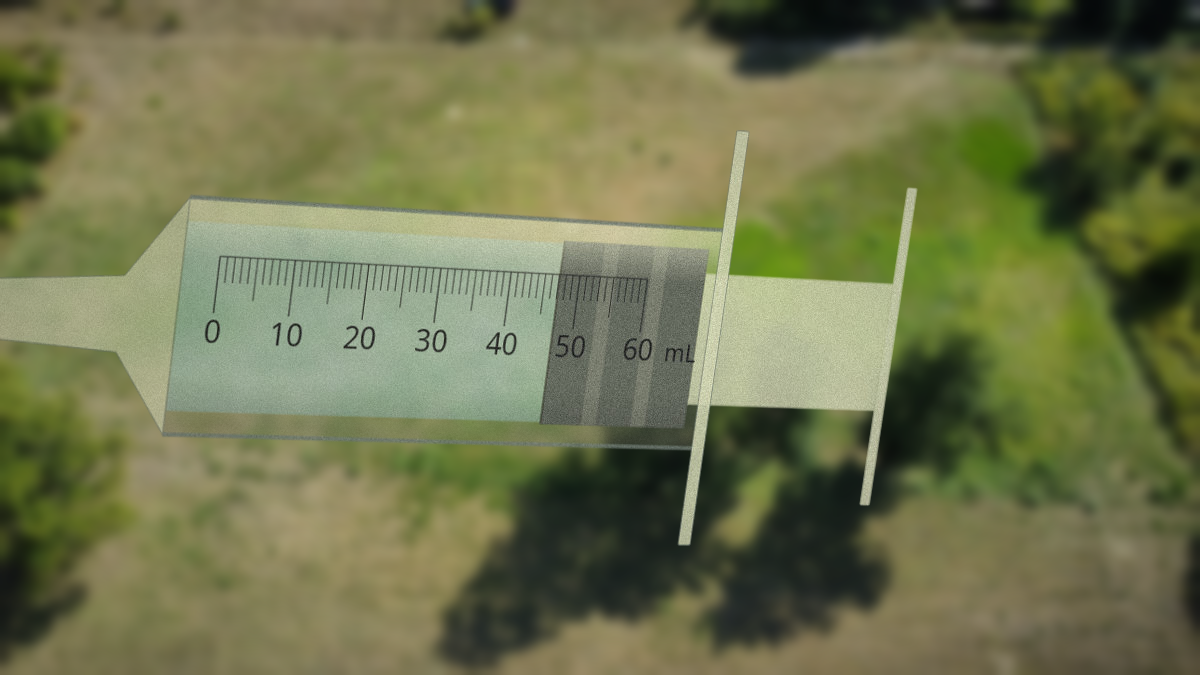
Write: 47 mL
